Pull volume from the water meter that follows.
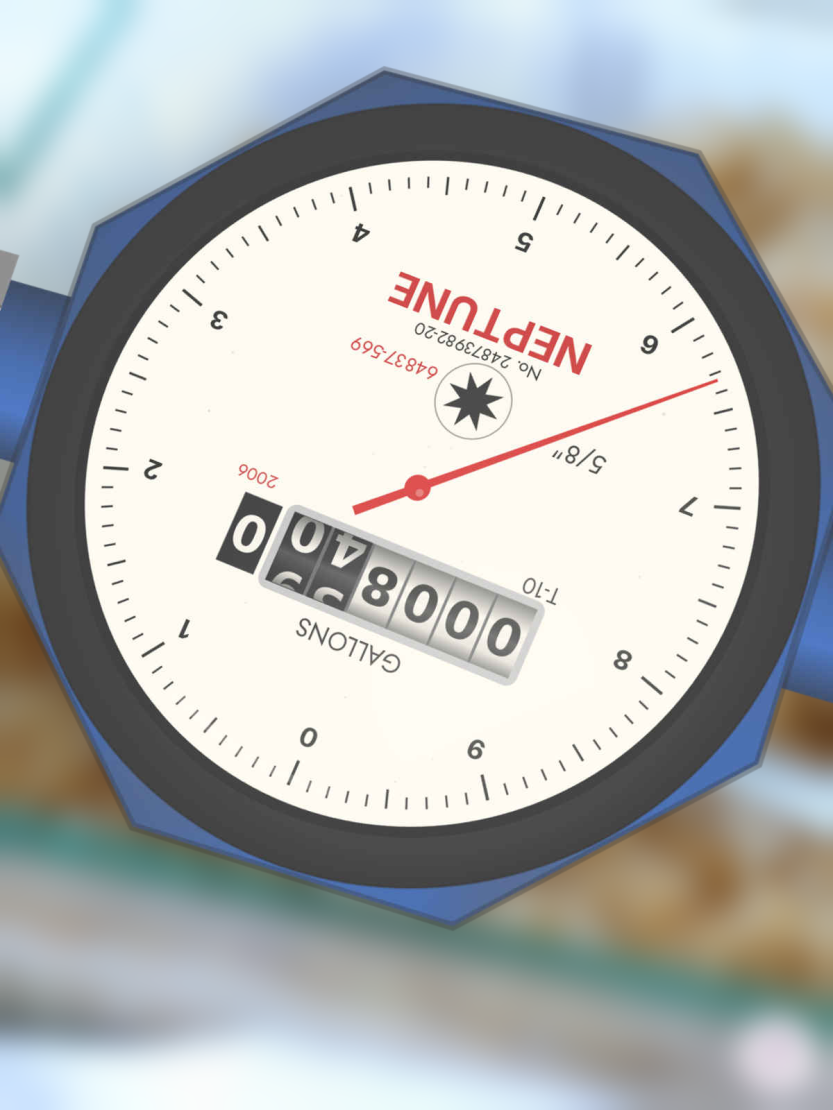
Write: 8396.3 gal
